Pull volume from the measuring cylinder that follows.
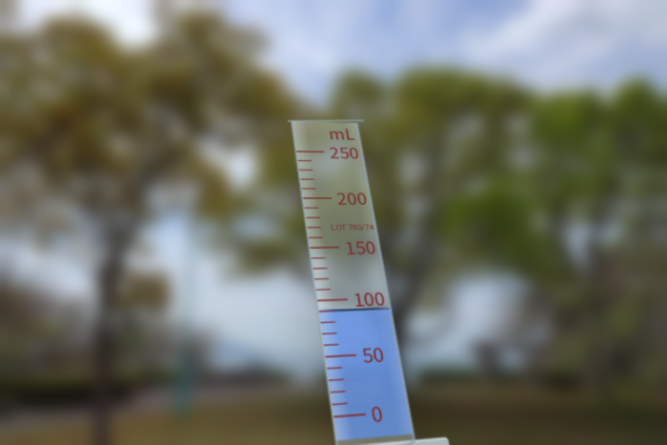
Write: 90 mL
